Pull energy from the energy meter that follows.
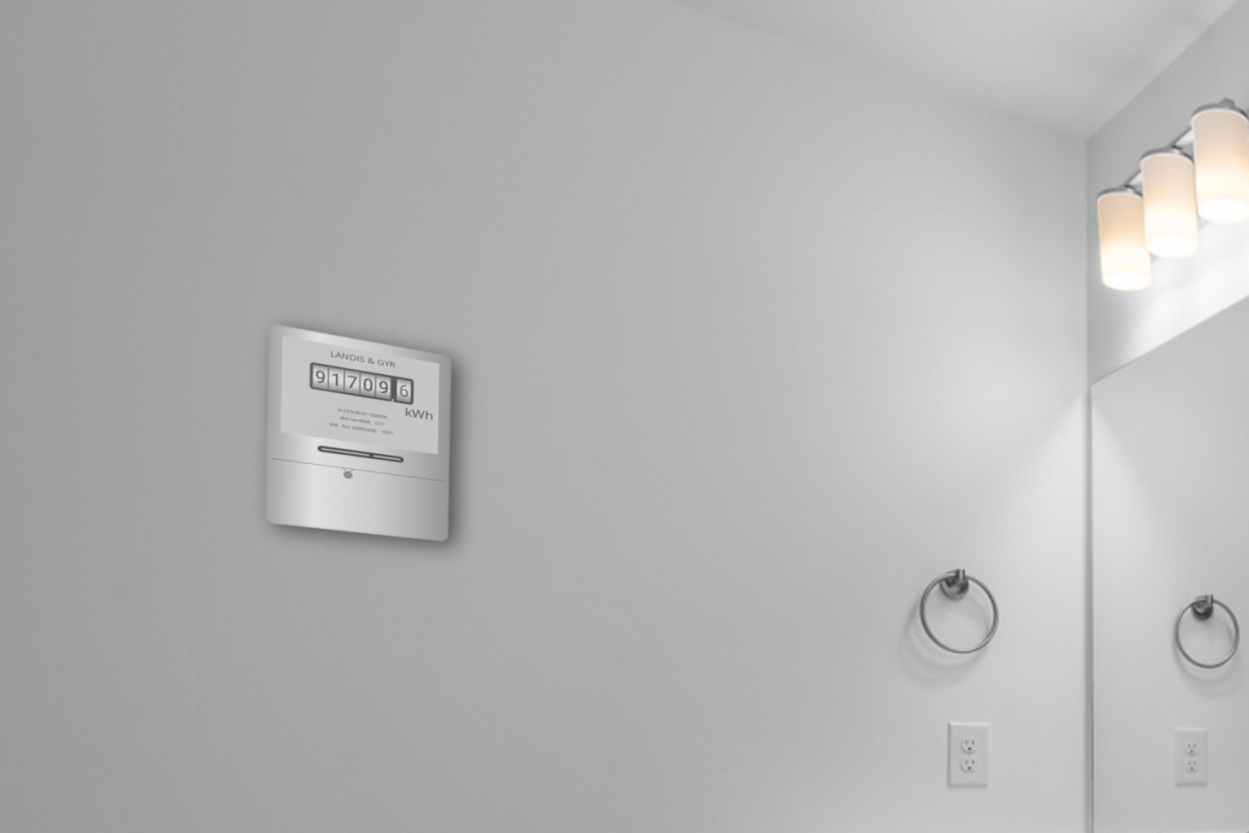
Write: 91709.6 kWh
